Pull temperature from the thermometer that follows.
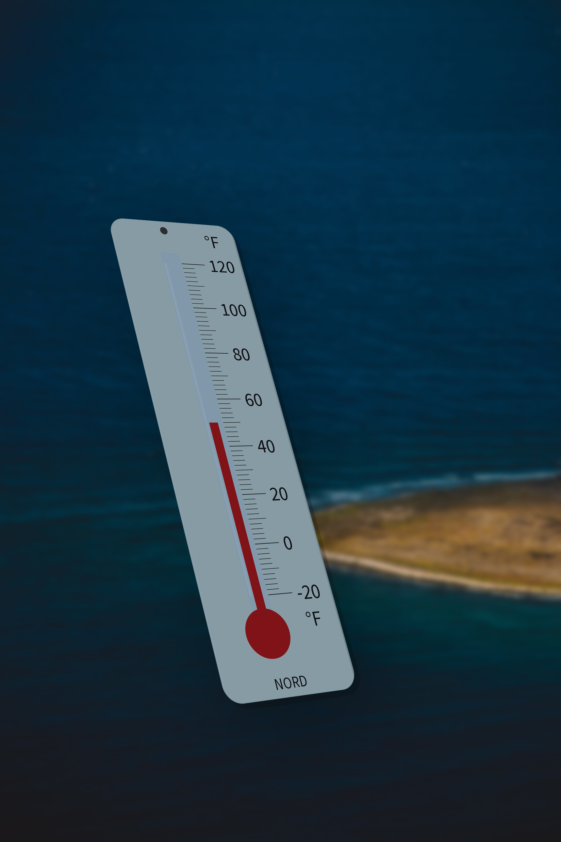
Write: 50 °F
